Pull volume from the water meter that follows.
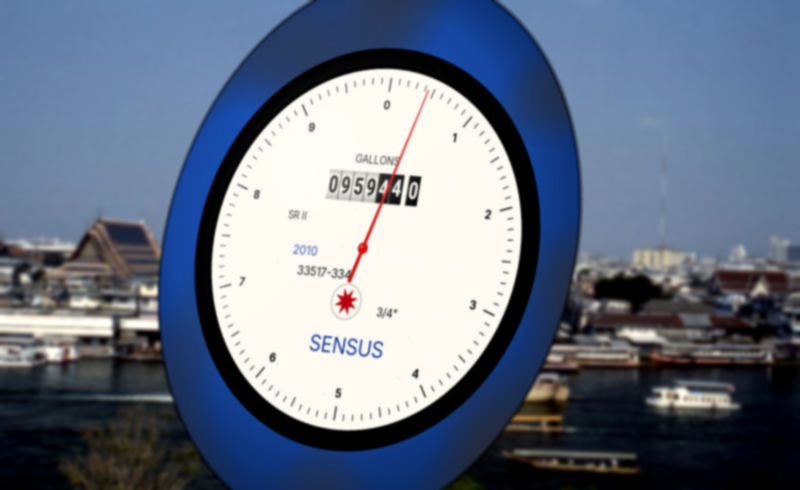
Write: 959440.4 gal
